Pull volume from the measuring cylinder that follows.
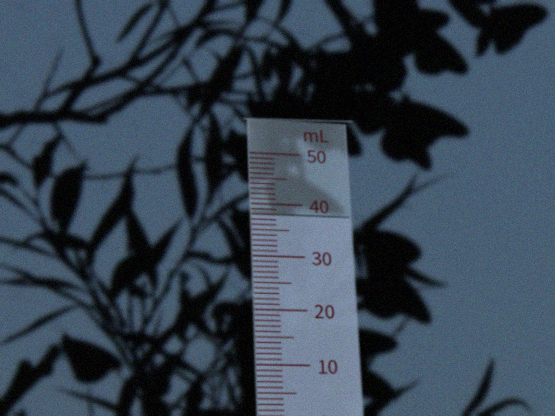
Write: 38 mL
